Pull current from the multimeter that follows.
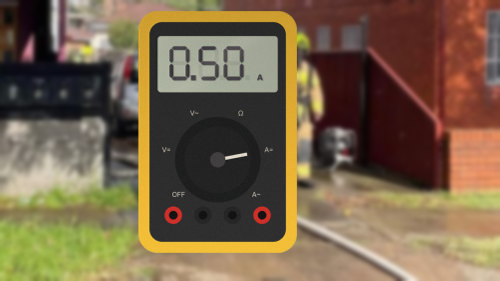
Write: 0.50 A
